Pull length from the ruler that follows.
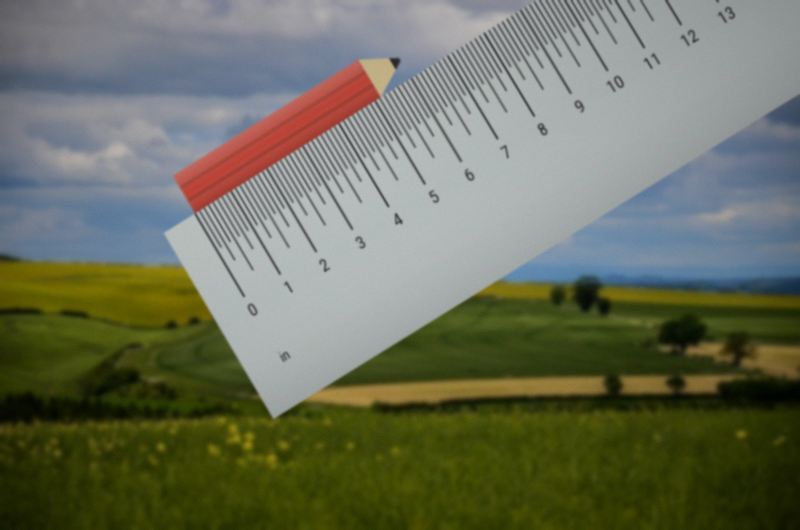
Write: 6 in
